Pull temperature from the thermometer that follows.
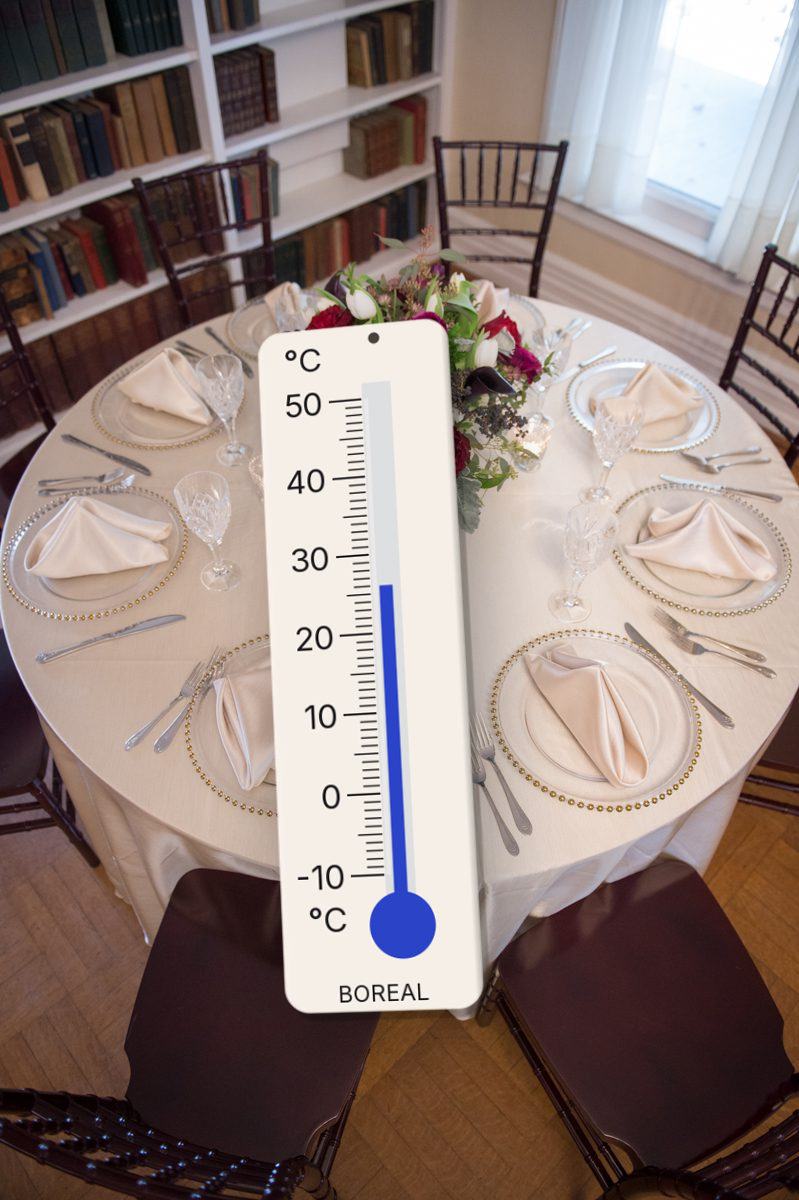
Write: 26 °C
